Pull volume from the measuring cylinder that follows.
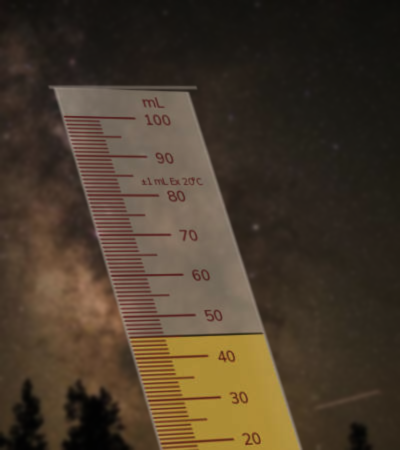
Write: 45 mL
